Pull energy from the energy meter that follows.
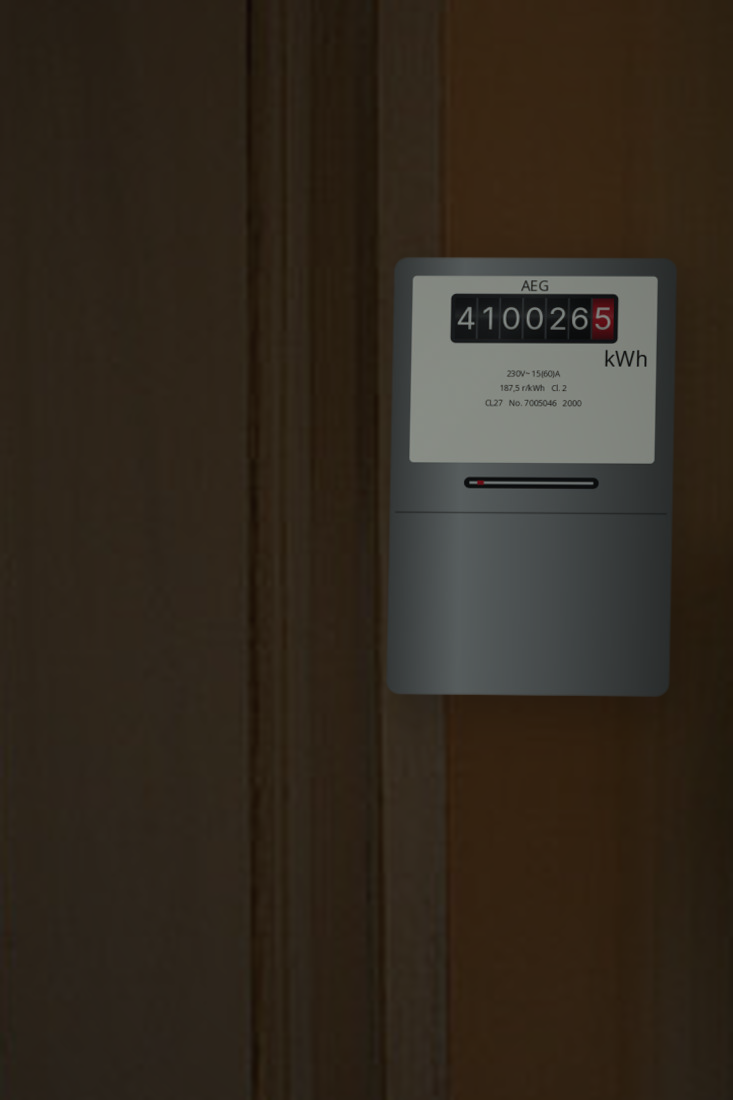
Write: 410026.5 kWh
